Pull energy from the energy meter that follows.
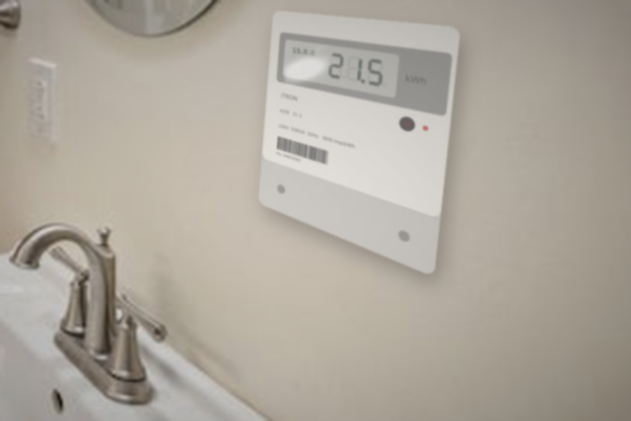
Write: 21.5 kWh
